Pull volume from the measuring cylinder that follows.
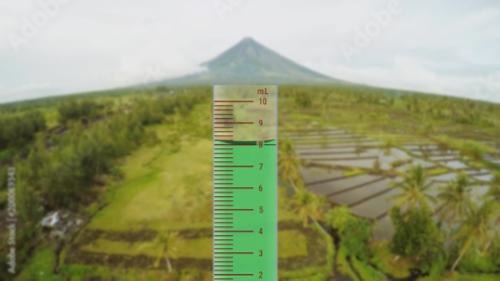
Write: 8 mL
